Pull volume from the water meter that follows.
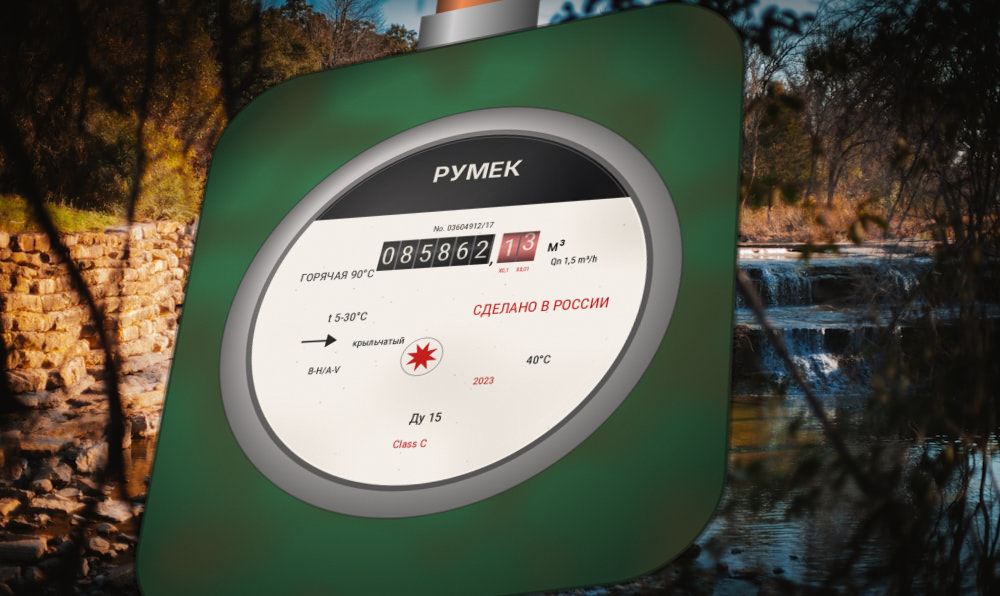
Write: 85862.13 m³
